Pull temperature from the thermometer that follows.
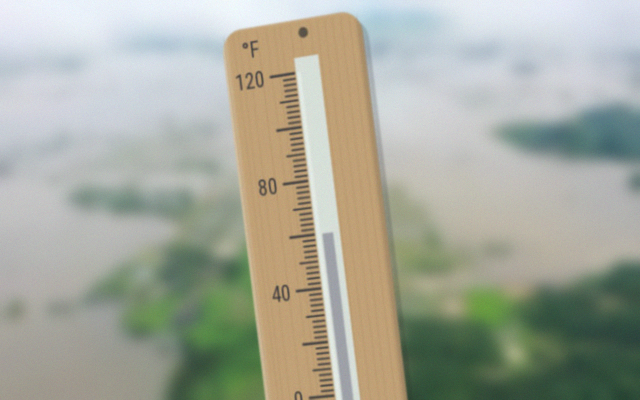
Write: 60 °F
